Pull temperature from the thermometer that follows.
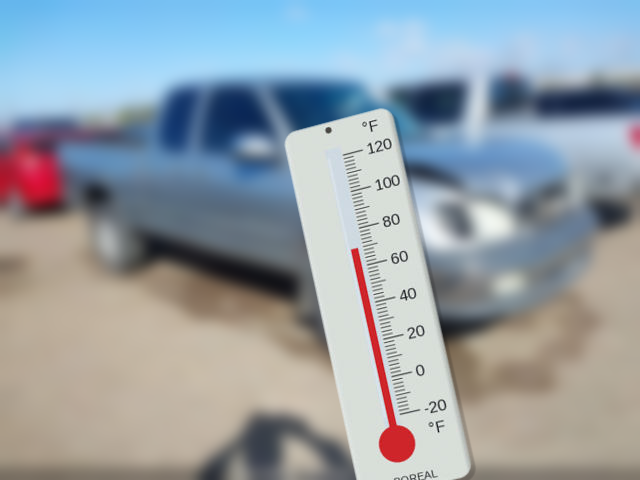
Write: 70 °F
